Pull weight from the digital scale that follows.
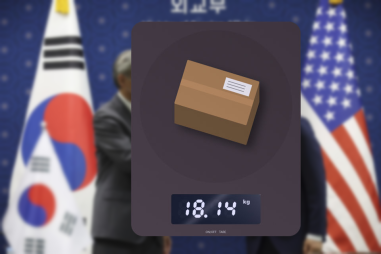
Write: 18.14 kg
